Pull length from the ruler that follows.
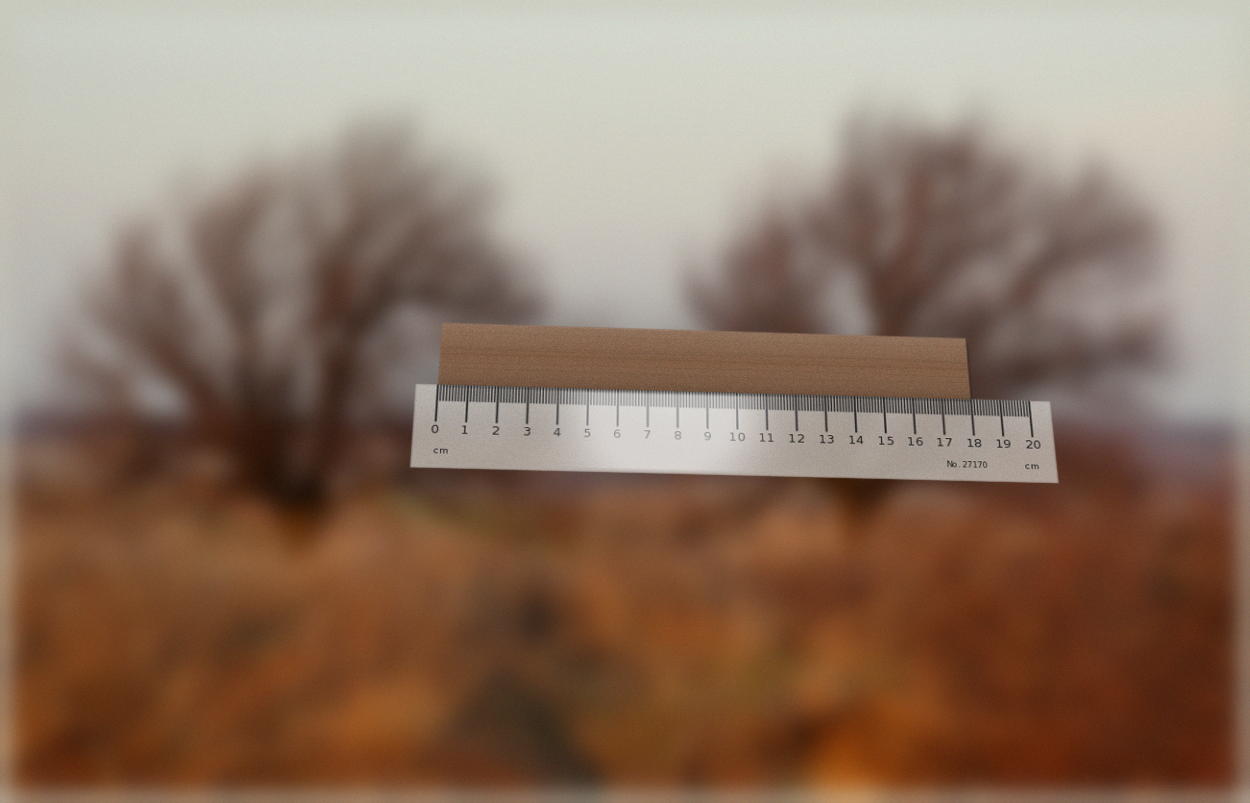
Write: 18 cm
